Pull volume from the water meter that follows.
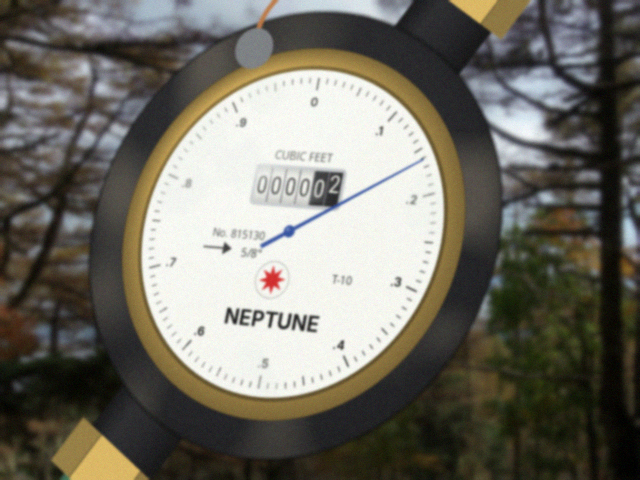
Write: 2.16 ft³
